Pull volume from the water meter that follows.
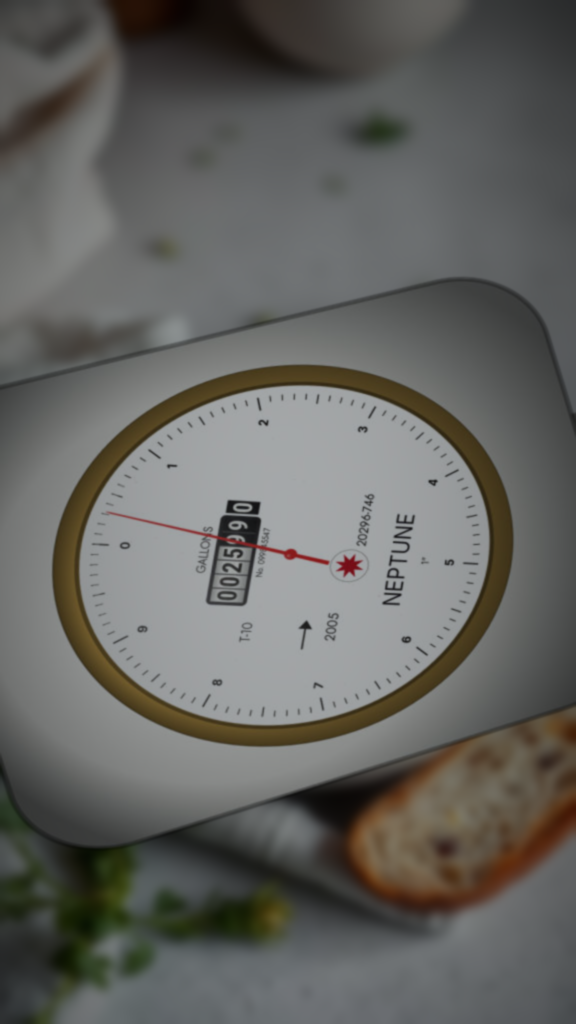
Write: 25990.3 gal
